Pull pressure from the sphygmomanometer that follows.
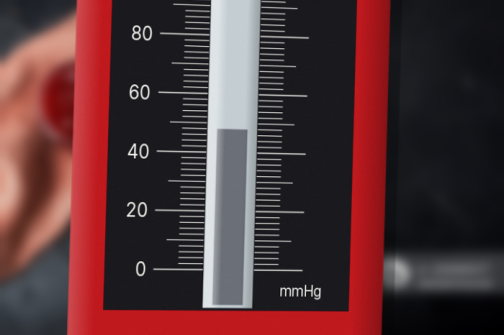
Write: 48 mmHg
